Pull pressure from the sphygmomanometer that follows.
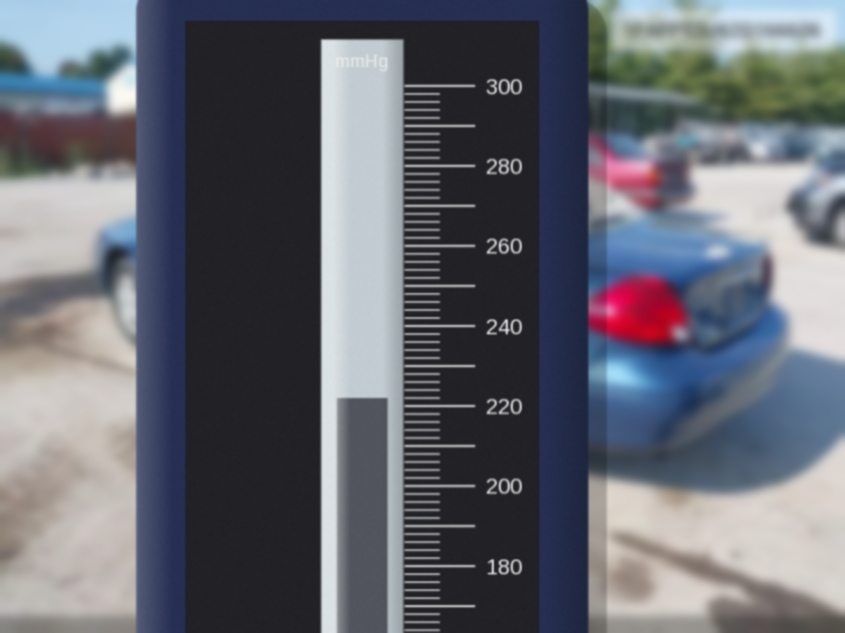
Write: 222 mmHg
